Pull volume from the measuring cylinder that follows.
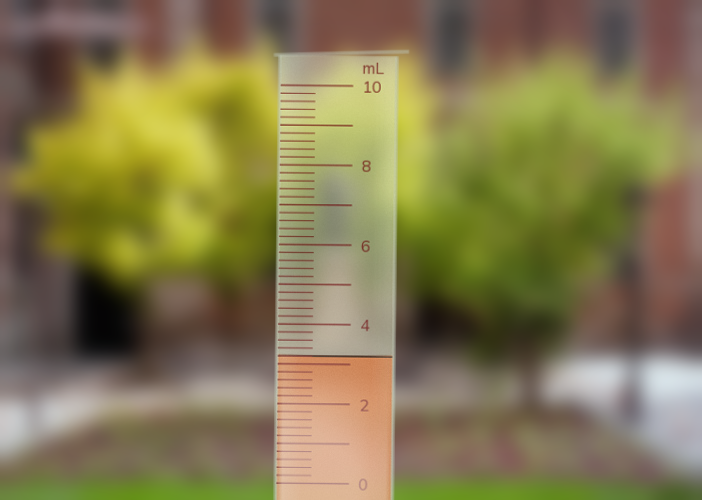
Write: 3.2 mL
